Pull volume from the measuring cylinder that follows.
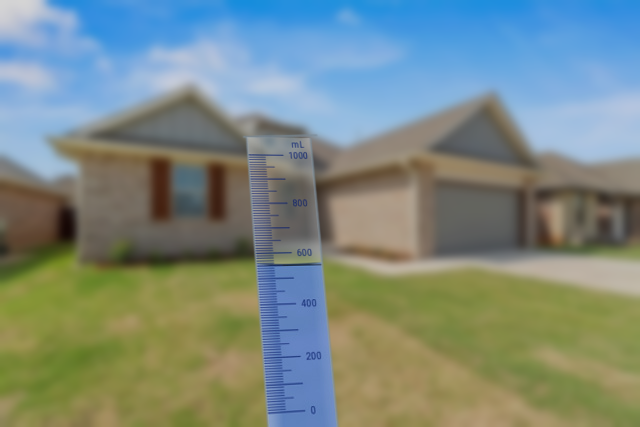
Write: 550 mL
